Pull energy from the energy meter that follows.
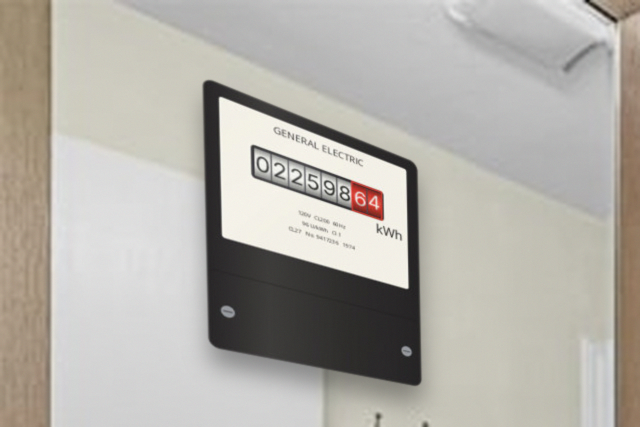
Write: 22598.64 kWh
